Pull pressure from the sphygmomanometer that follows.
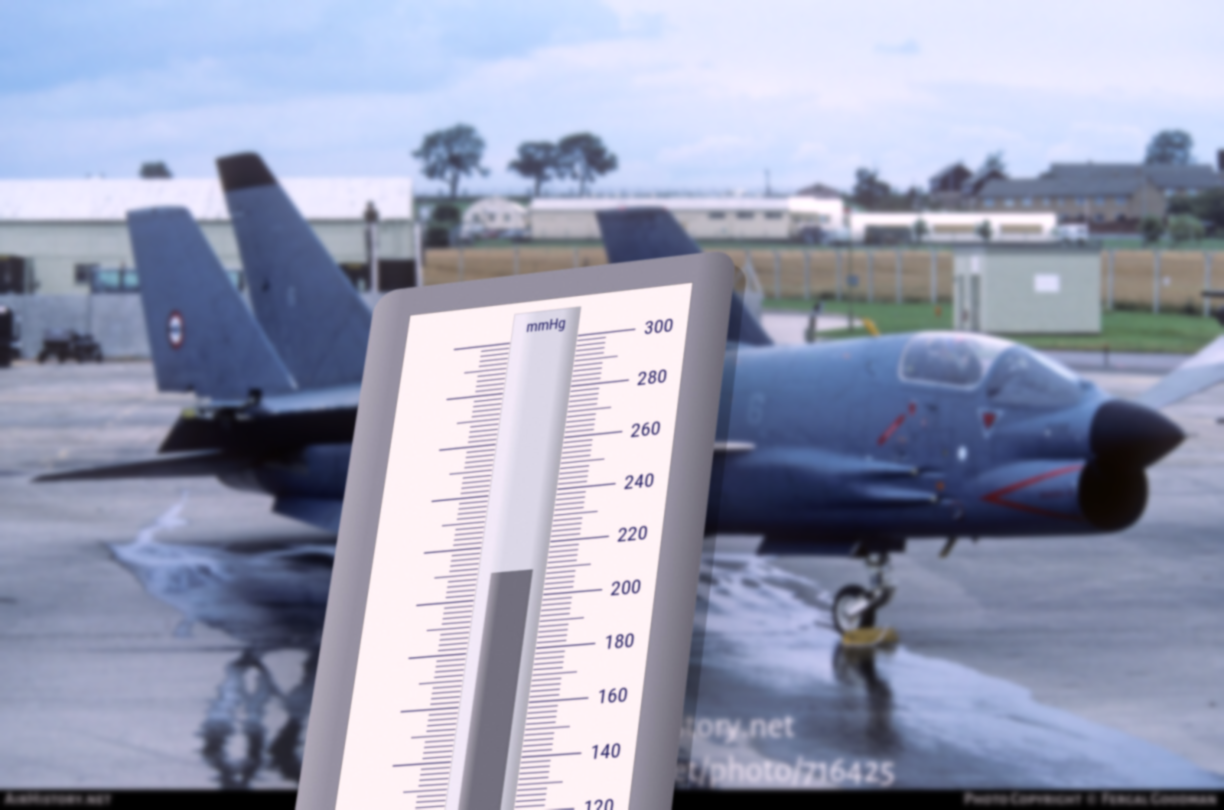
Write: 210 mmHg
